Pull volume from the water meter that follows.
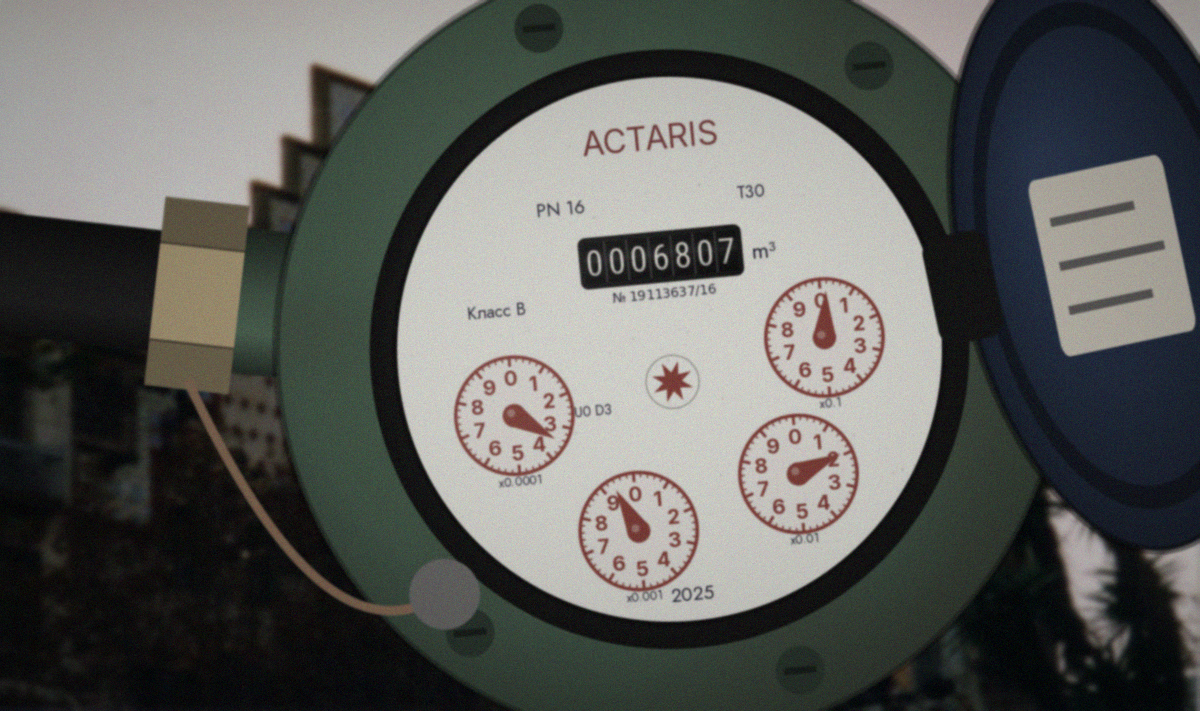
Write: 6807.0193 m³
